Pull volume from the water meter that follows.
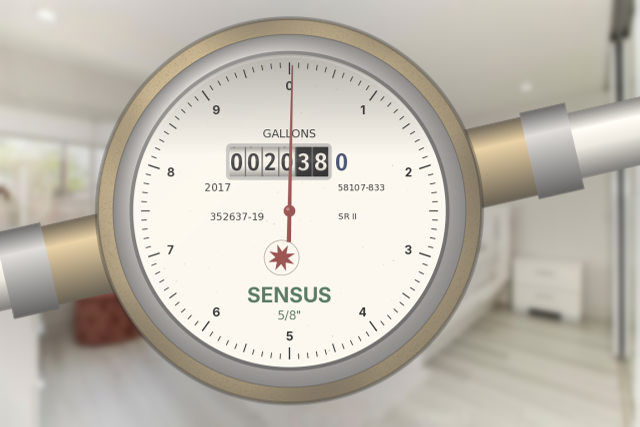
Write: 20380.0 gal
